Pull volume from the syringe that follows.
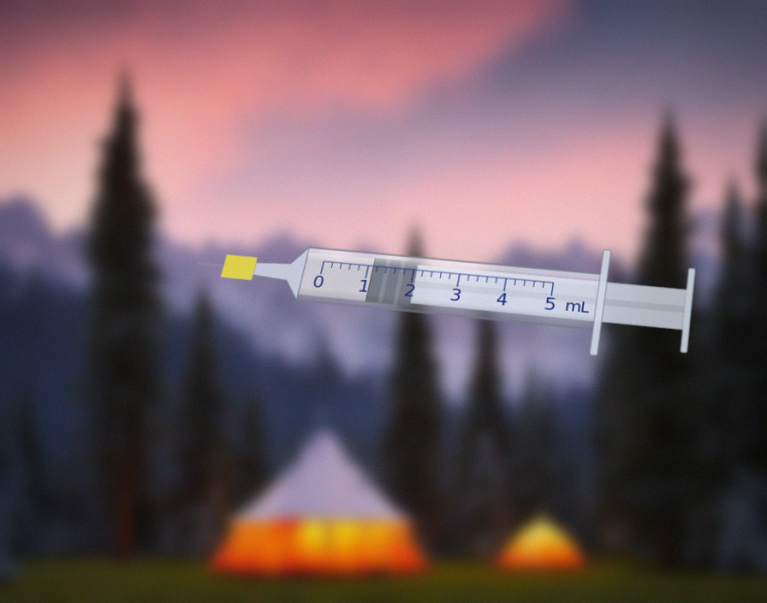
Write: 1.1 mL
